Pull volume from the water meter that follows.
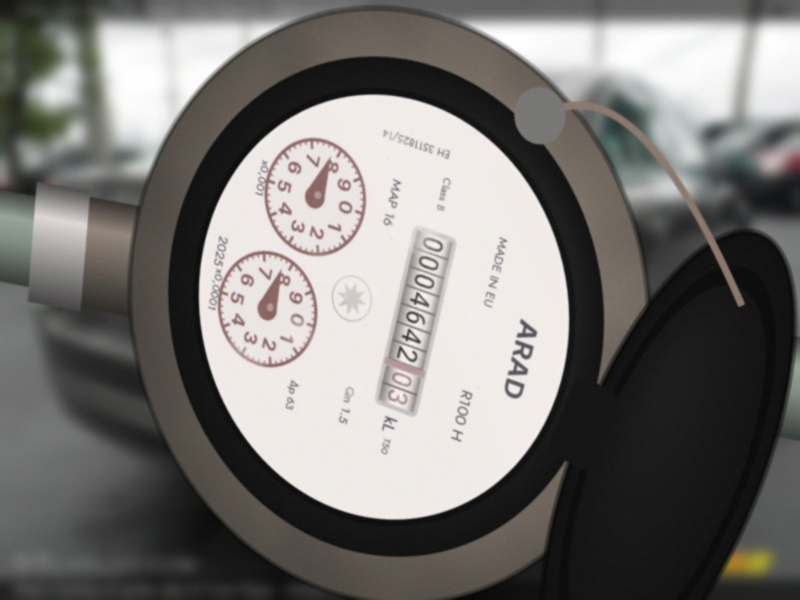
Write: 4642.0377 kL
